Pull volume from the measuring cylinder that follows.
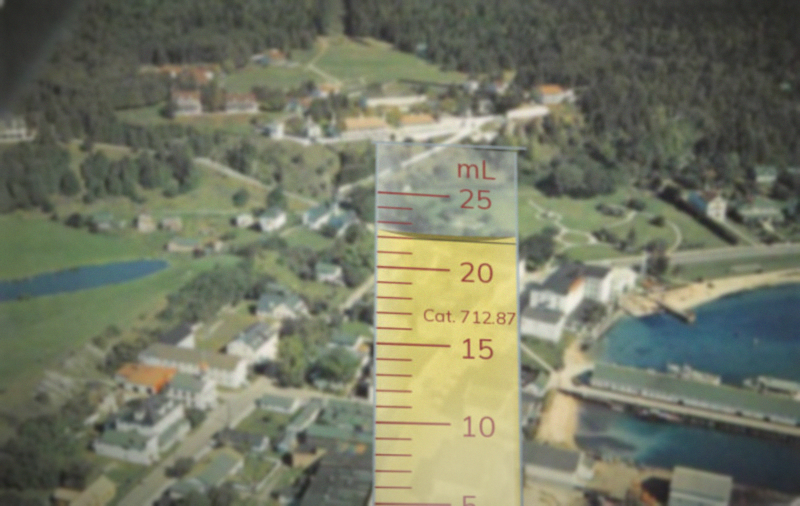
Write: 22 mL
